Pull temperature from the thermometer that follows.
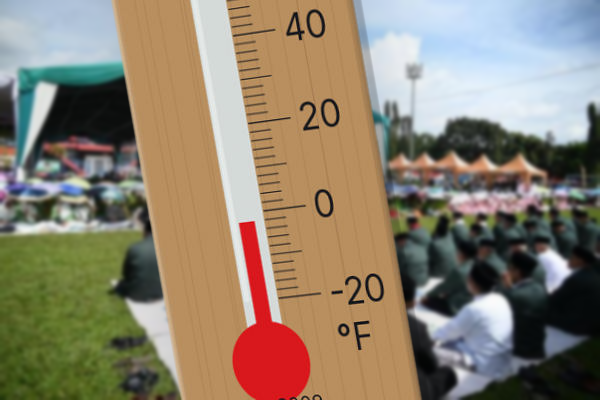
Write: -2 °F
